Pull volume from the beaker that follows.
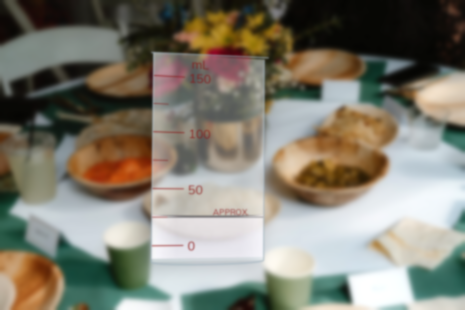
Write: 25 mL
